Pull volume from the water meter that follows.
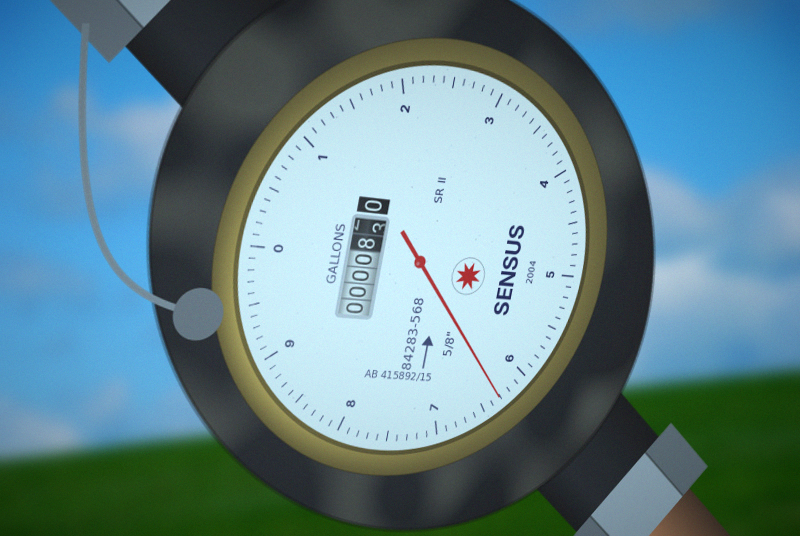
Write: 826.3 gal
